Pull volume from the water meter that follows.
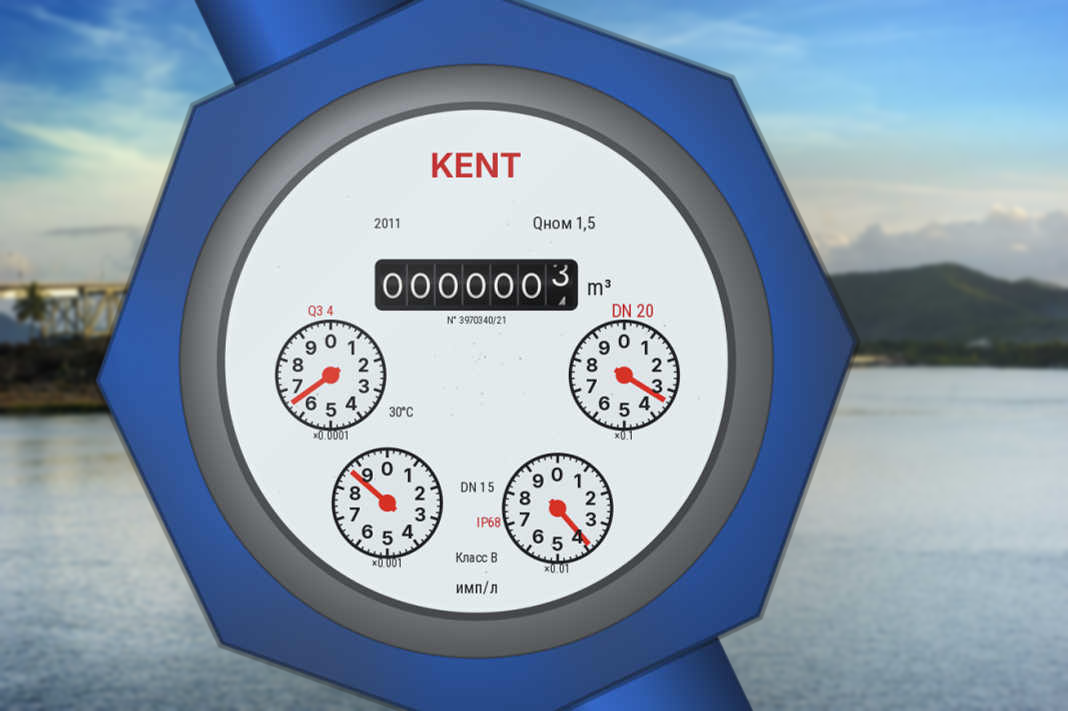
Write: 3.3386 m³
